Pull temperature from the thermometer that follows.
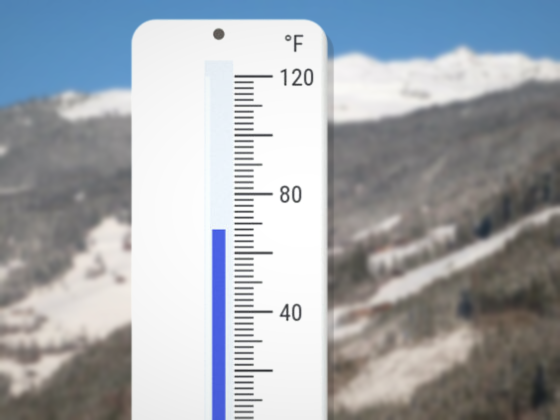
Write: 68 °F
